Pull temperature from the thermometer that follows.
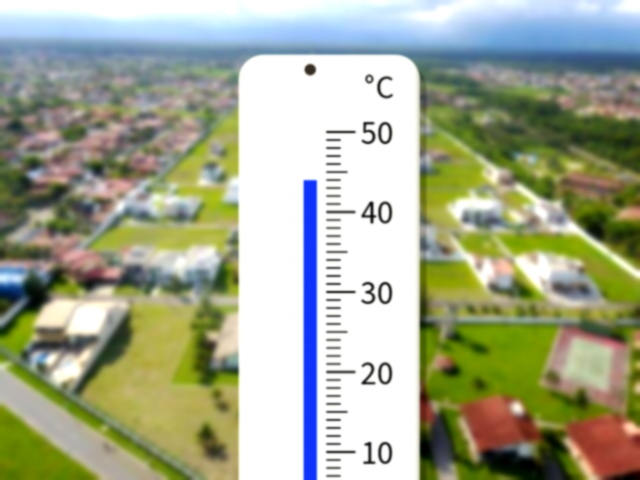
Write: 44 °C
